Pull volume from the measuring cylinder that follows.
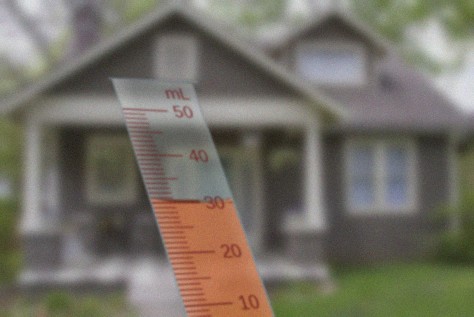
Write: 30 mL
